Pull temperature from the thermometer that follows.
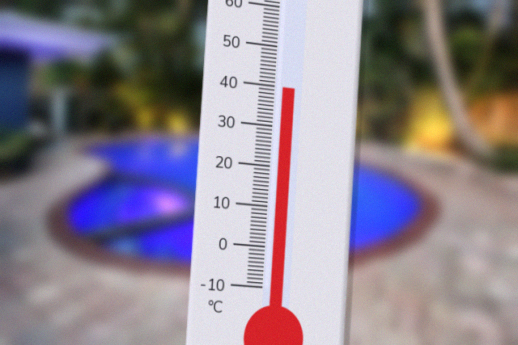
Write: 40 °C
